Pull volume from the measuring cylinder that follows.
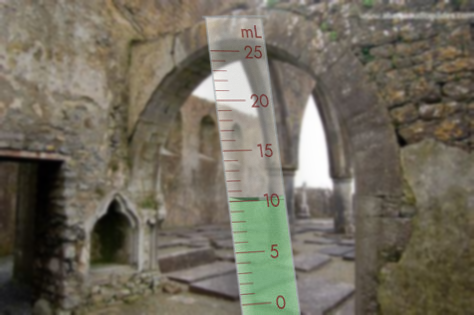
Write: 10 mL
